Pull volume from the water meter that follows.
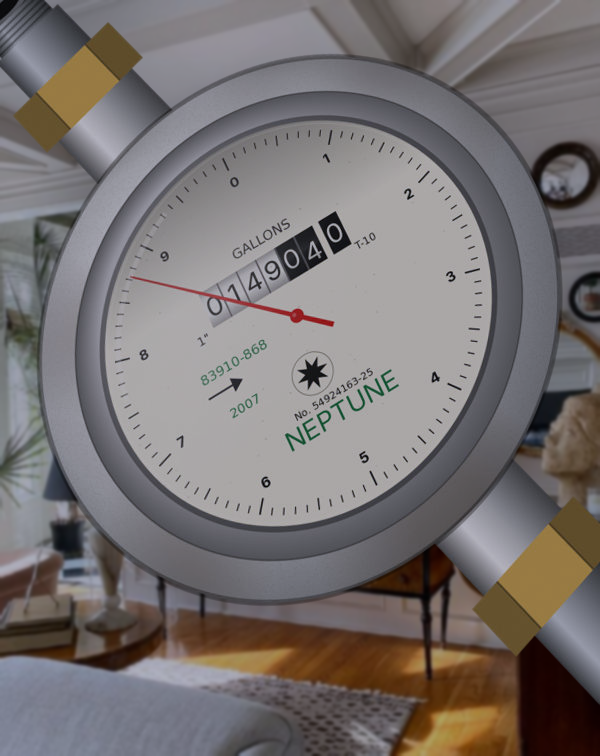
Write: 149038.7 gal
